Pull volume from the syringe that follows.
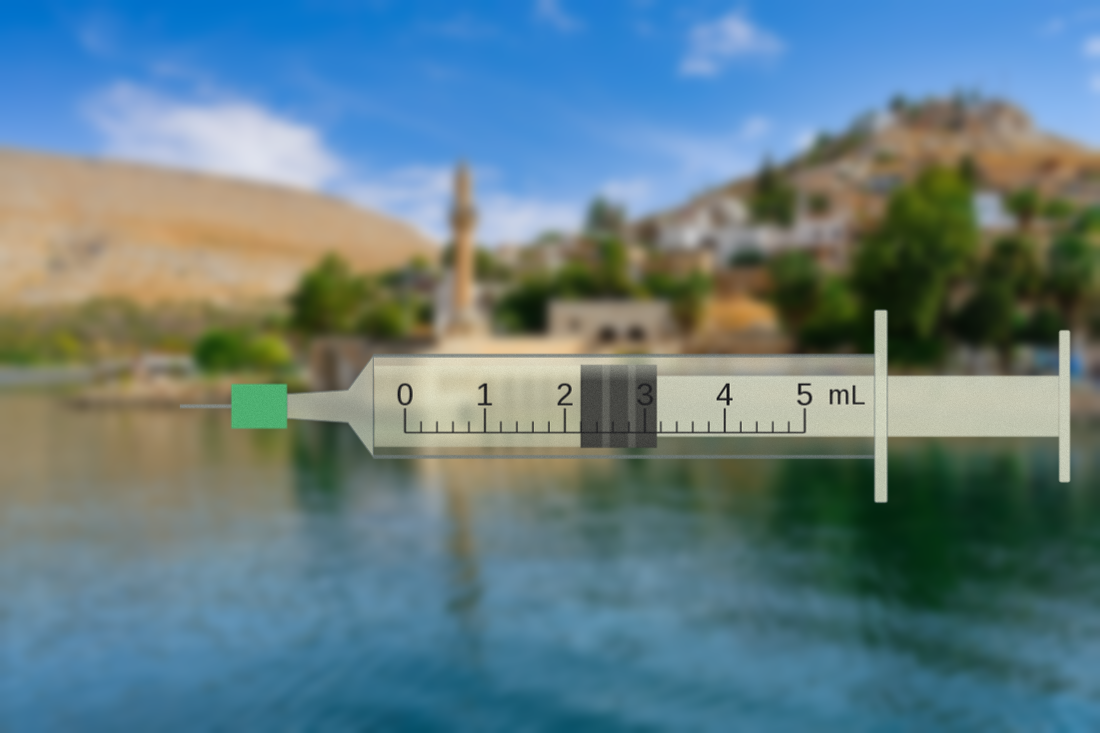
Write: 2.2 mL
